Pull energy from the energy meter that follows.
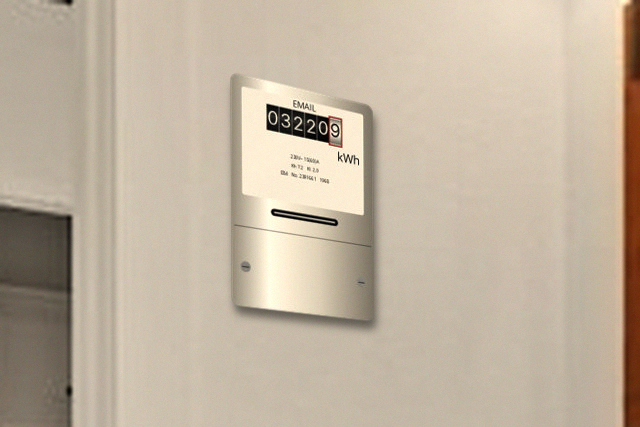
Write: 3220.9 kWh
